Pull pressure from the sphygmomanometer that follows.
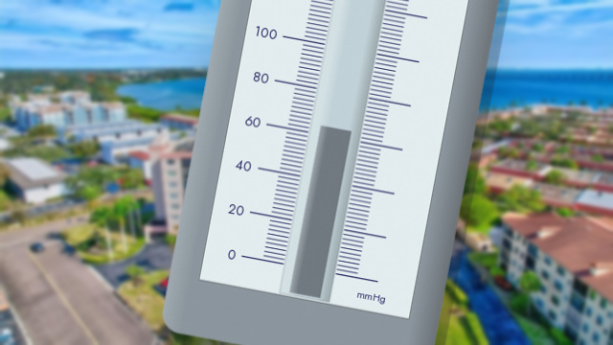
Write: 64 mmHg
